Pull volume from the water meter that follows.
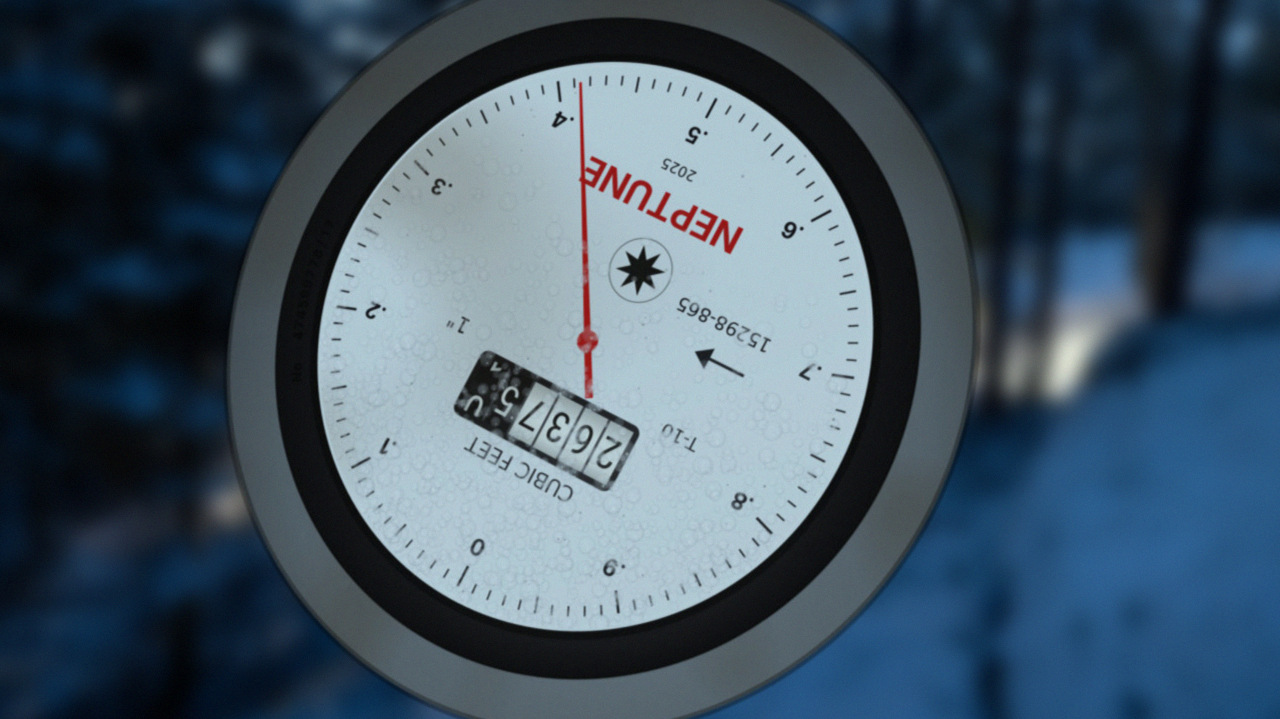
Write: 263750.41 ft³
